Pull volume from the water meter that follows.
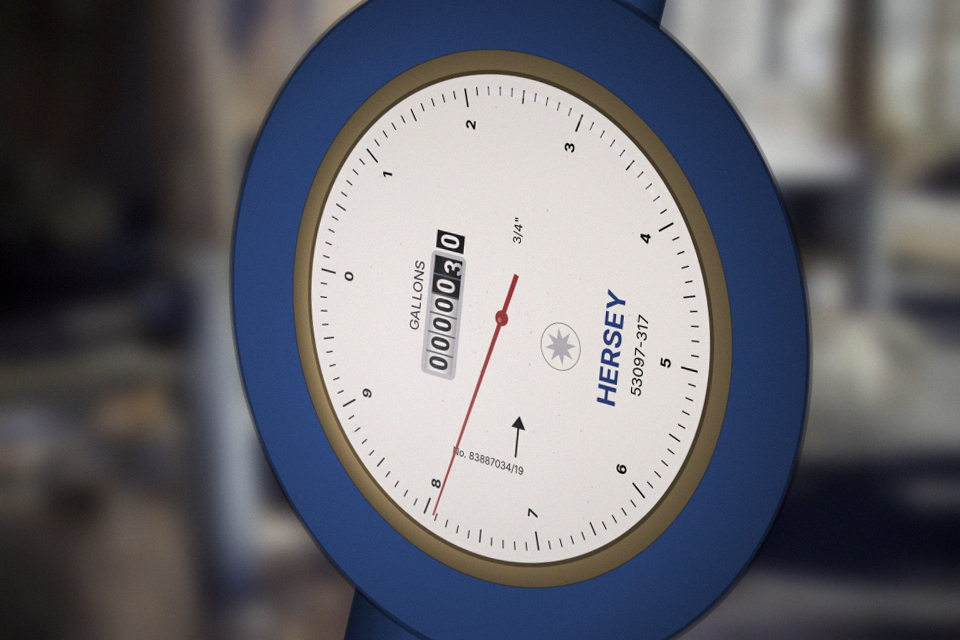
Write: 27.9 gal
